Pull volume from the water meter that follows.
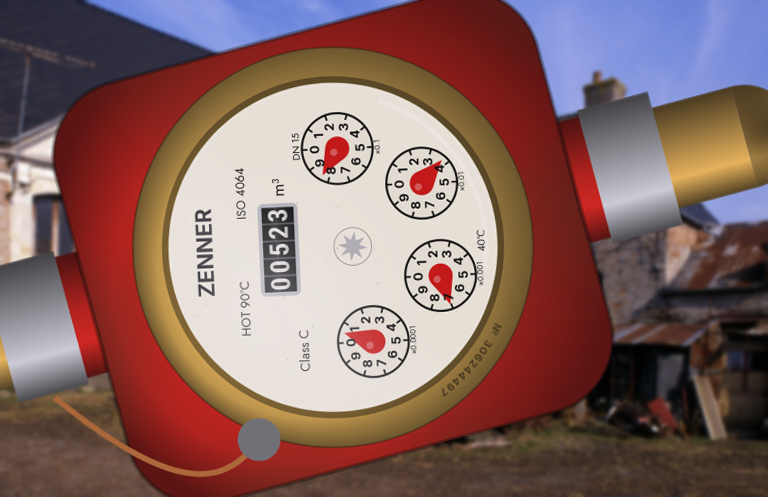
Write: 523.8370 m³
